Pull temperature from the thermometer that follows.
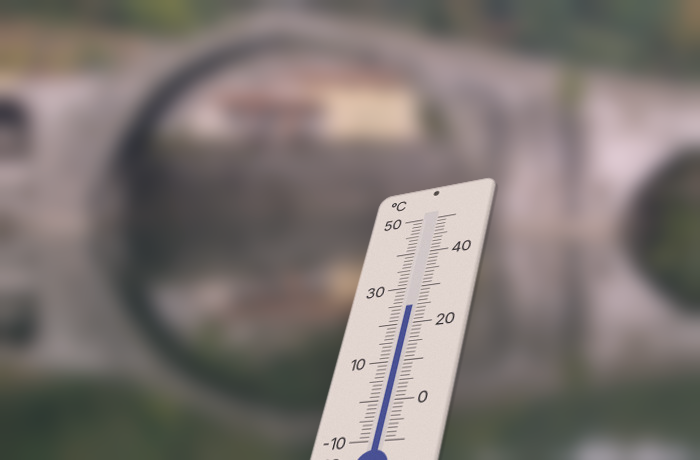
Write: 25 °C
